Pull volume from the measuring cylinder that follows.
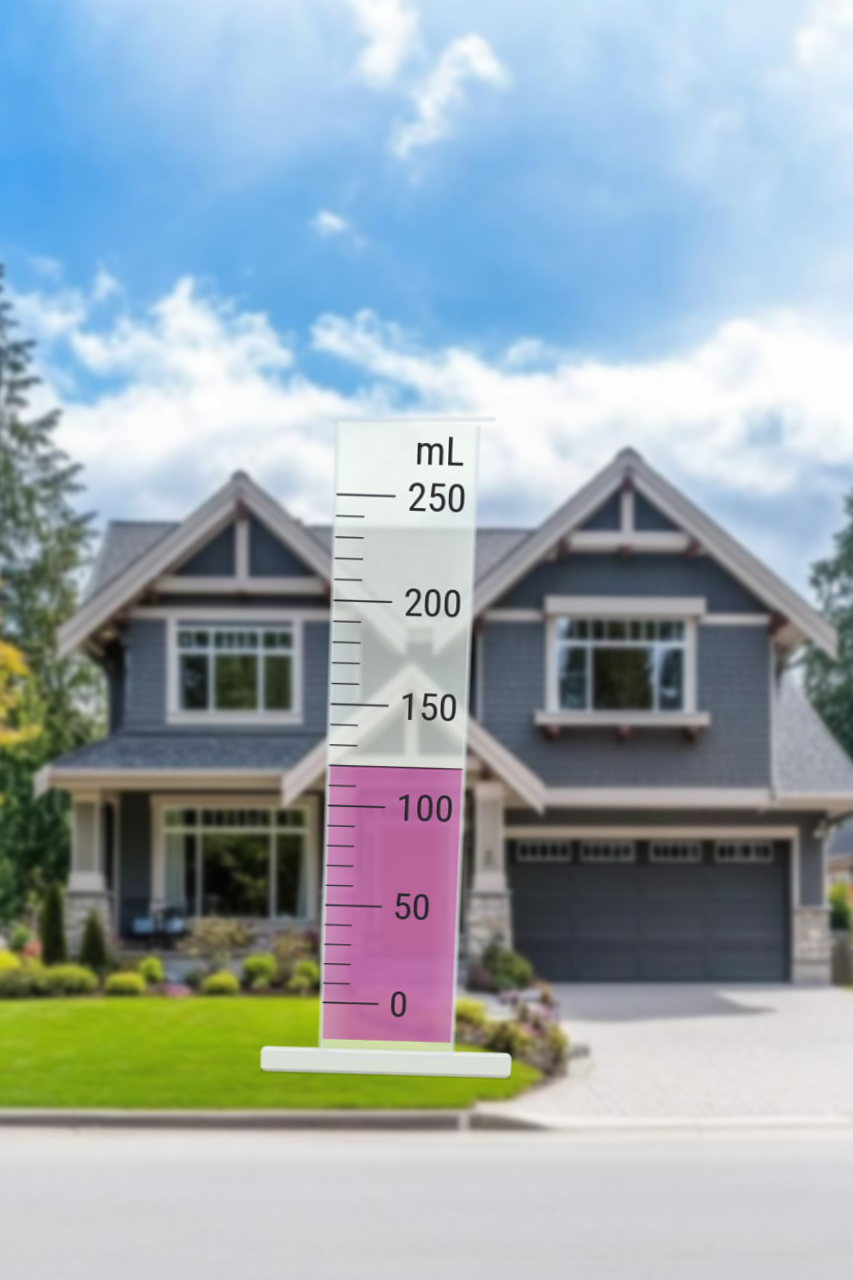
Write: 120 mL
